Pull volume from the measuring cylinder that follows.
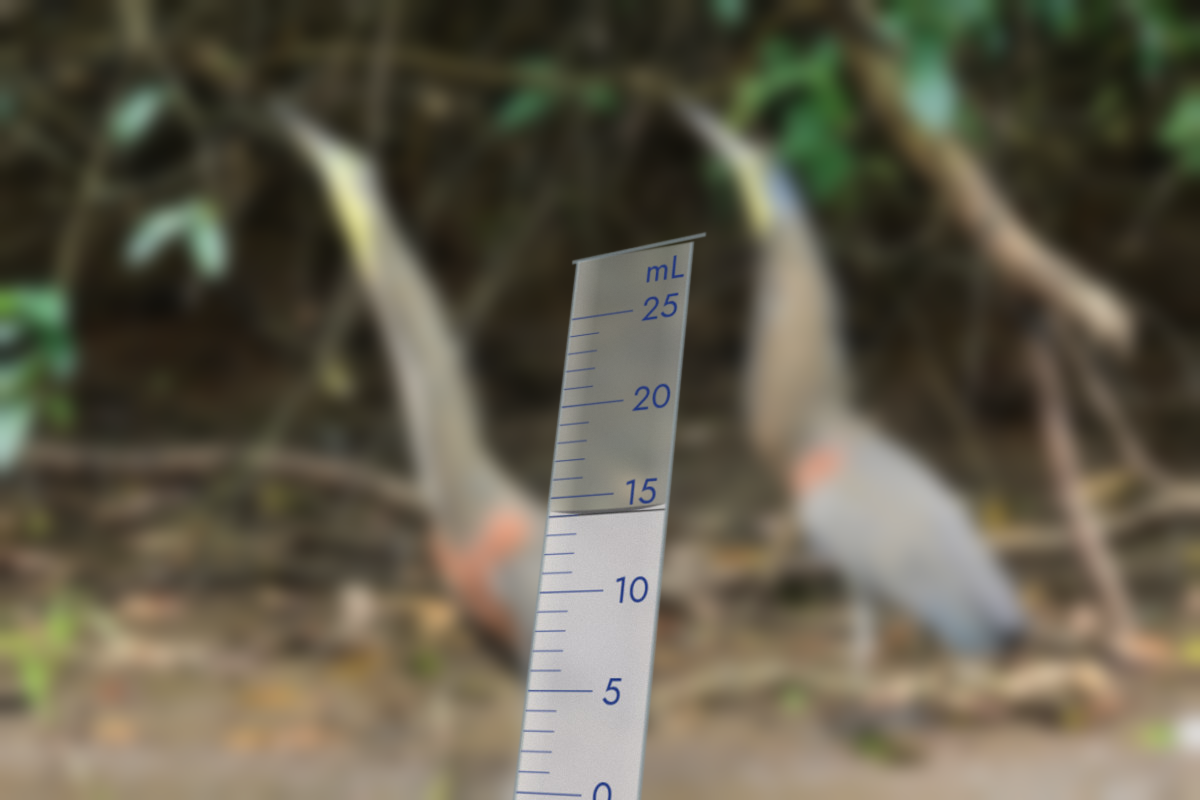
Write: 14 mL
